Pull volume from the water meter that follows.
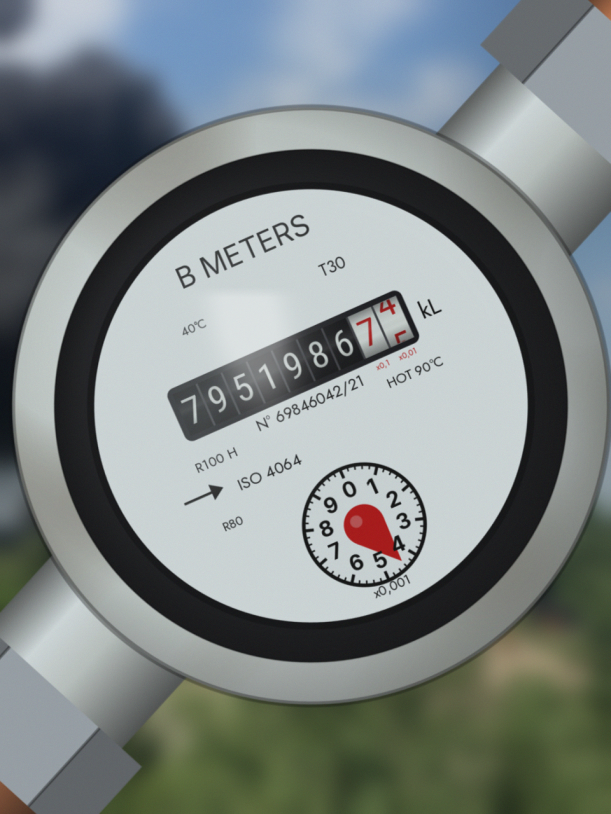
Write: 7951986.744 kL
